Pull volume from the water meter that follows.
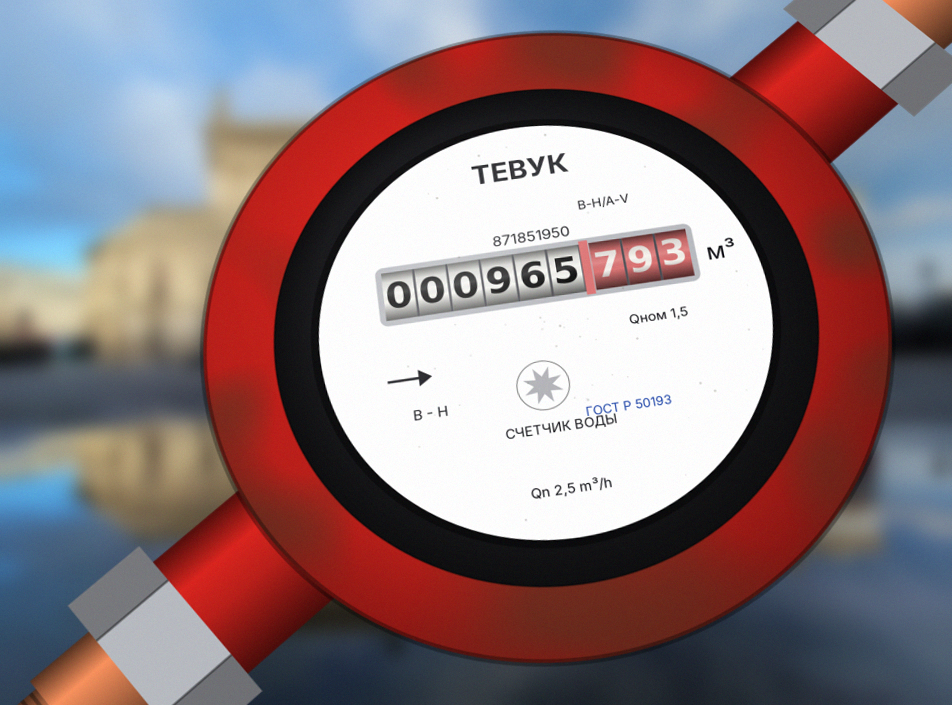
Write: 965.793 m³
